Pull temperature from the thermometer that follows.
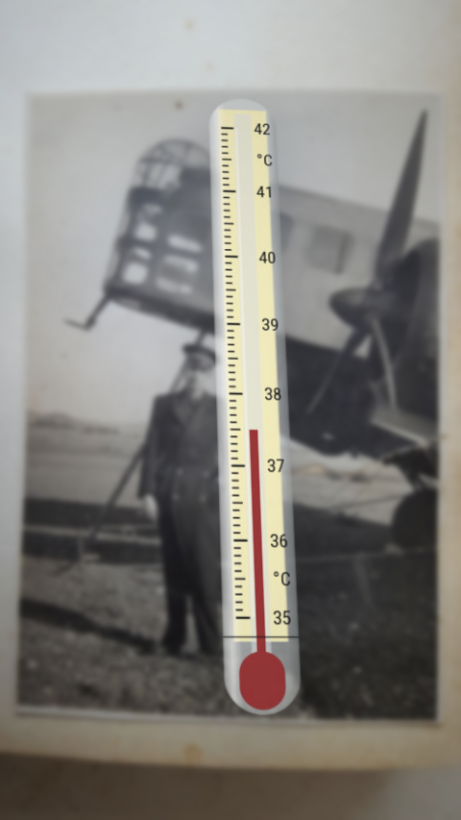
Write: 37.5 °C
